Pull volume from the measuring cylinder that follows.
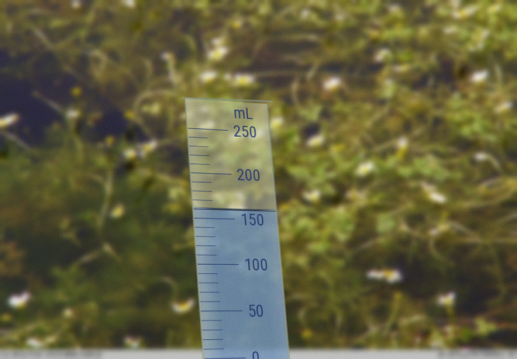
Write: 160 mL
